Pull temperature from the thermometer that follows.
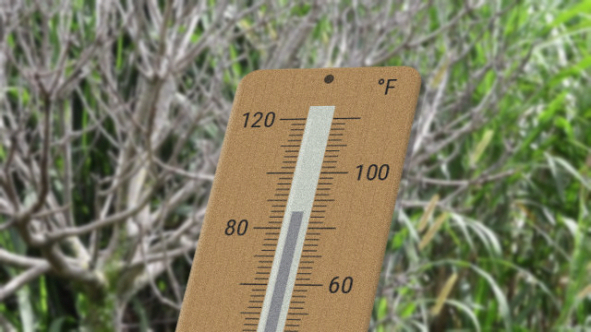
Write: 86 °F
